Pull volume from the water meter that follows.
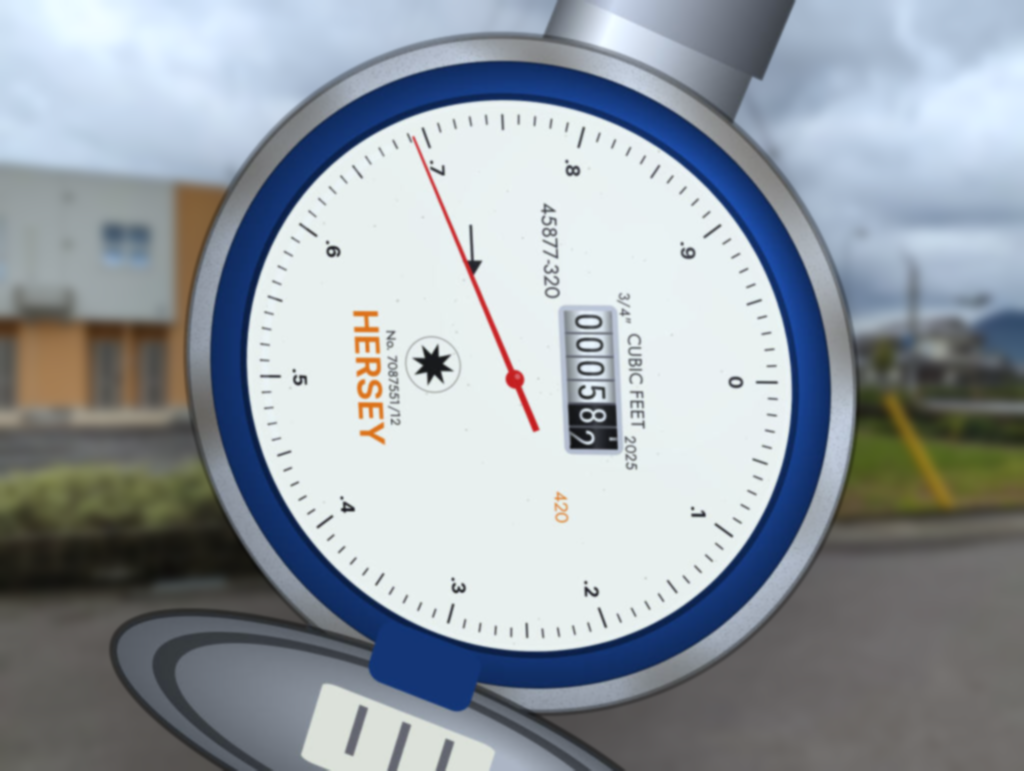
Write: 581.69 ft³
